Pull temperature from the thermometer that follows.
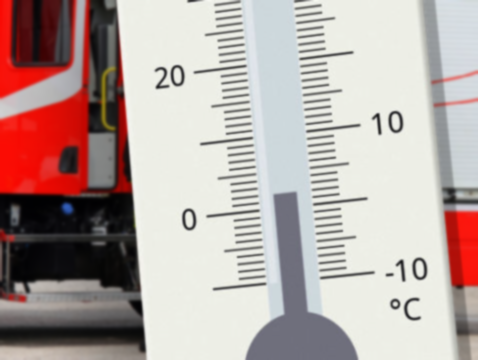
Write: 2 °C
